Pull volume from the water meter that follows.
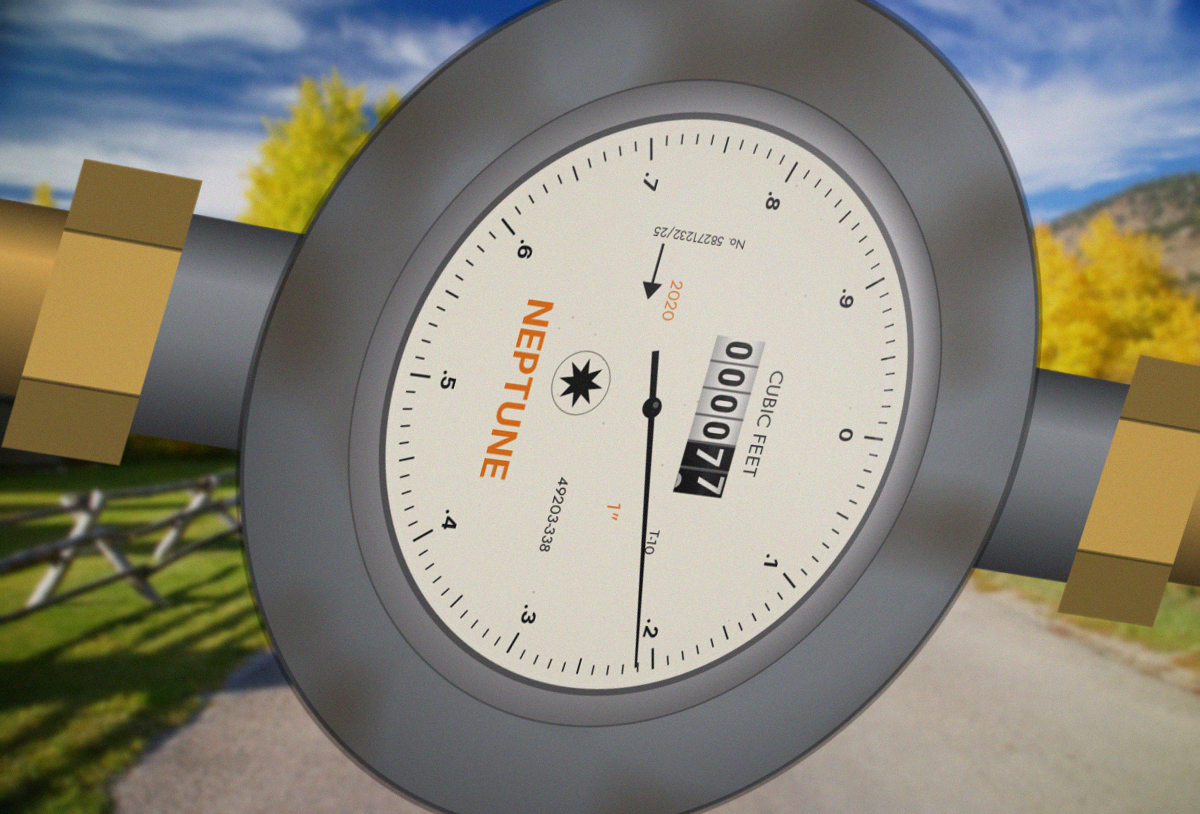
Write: 77.21 ft³
